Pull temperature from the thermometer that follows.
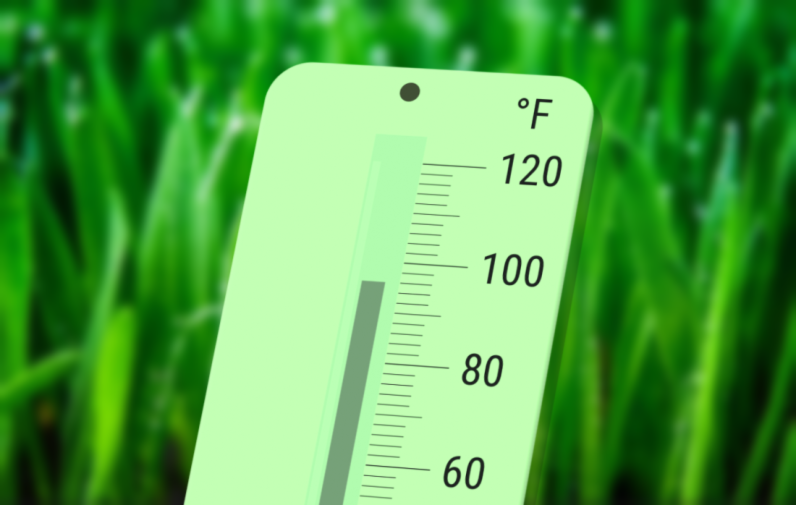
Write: 96 °F
